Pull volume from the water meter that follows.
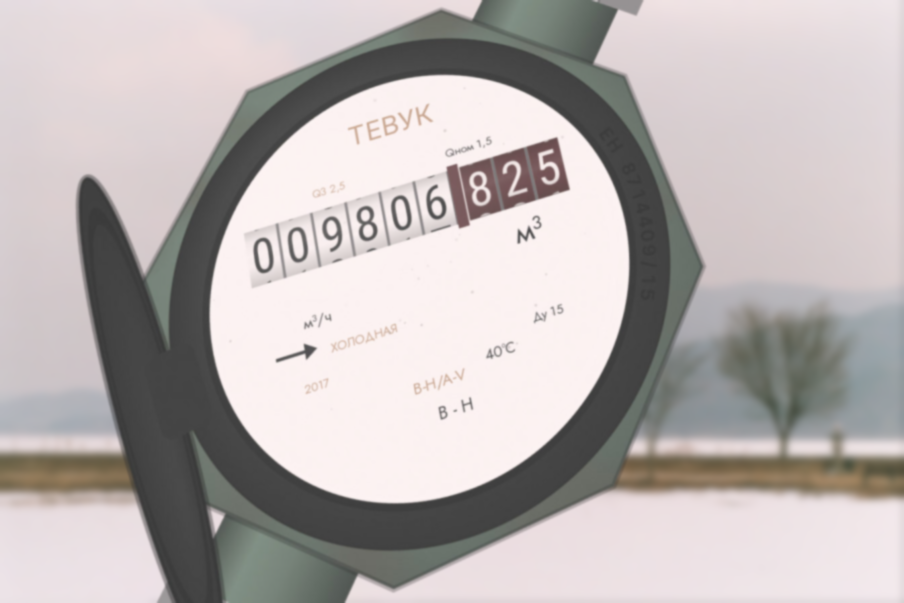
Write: 9806.825 m³
